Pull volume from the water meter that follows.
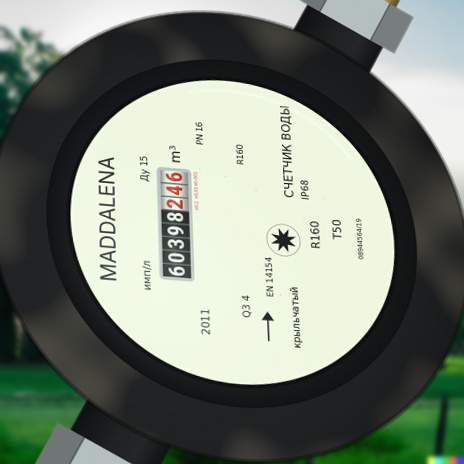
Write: 60398.246 m³
